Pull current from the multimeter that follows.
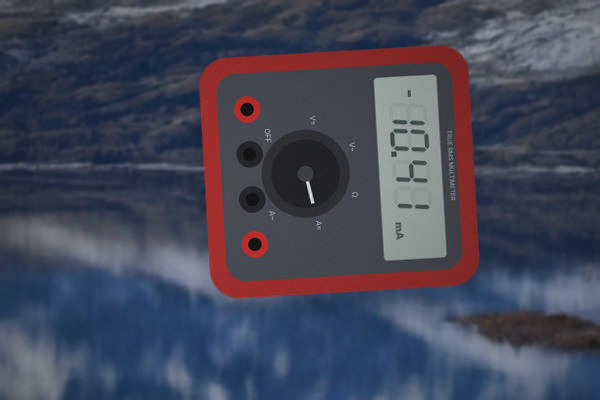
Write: -10.41 mA
